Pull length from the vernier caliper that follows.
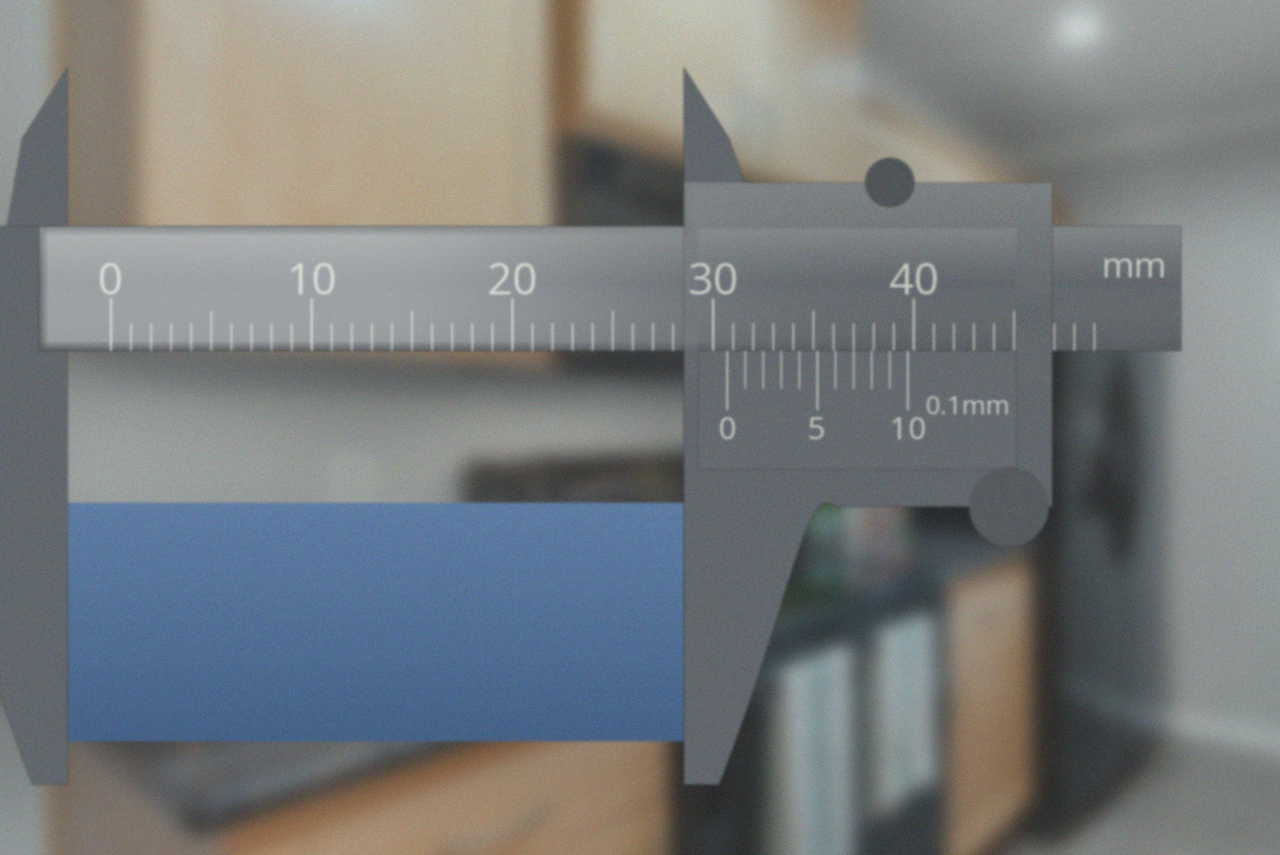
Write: 30.7 mm
